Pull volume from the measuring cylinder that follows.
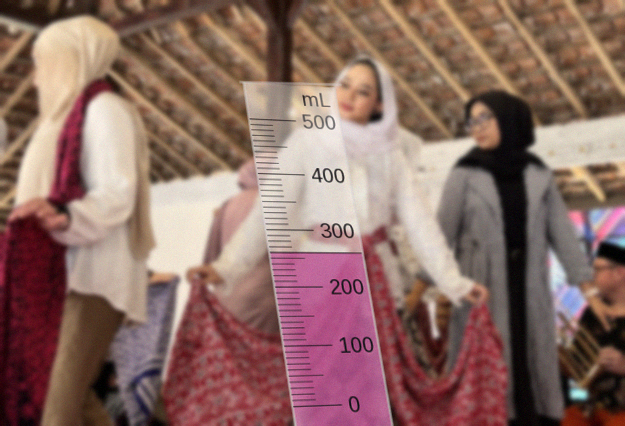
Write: 260 mL
